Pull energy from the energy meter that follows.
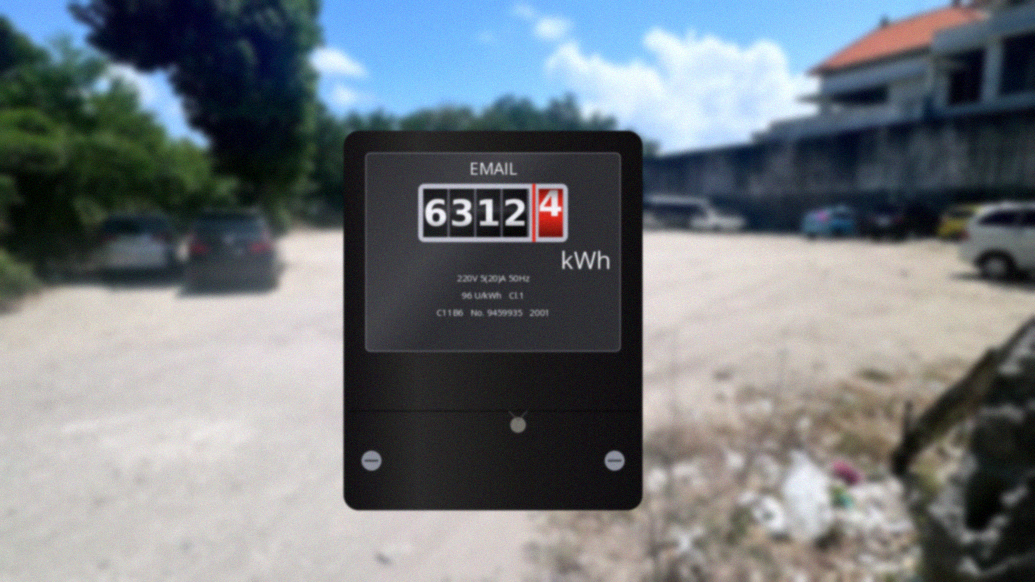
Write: 6312.4 kWh
